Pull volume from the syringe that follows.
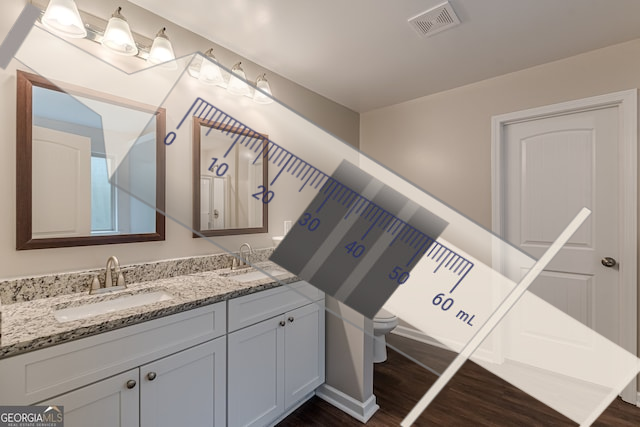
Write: 28 mL
